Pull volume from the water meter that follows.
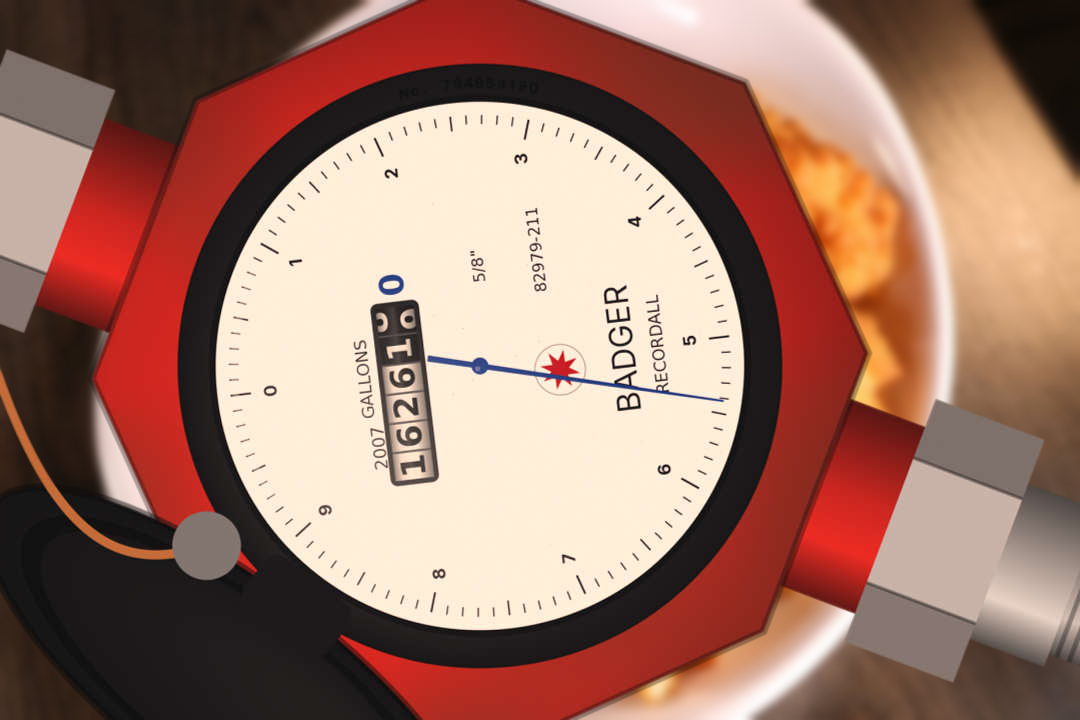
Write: 1626185.4 gal
